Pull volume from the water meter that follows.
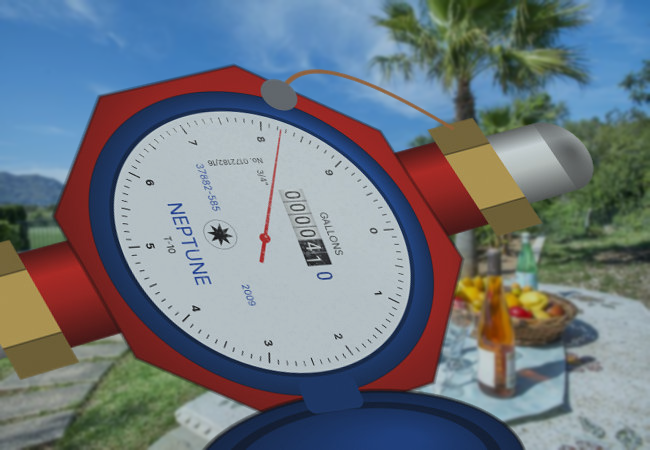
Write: 408.2 gal
